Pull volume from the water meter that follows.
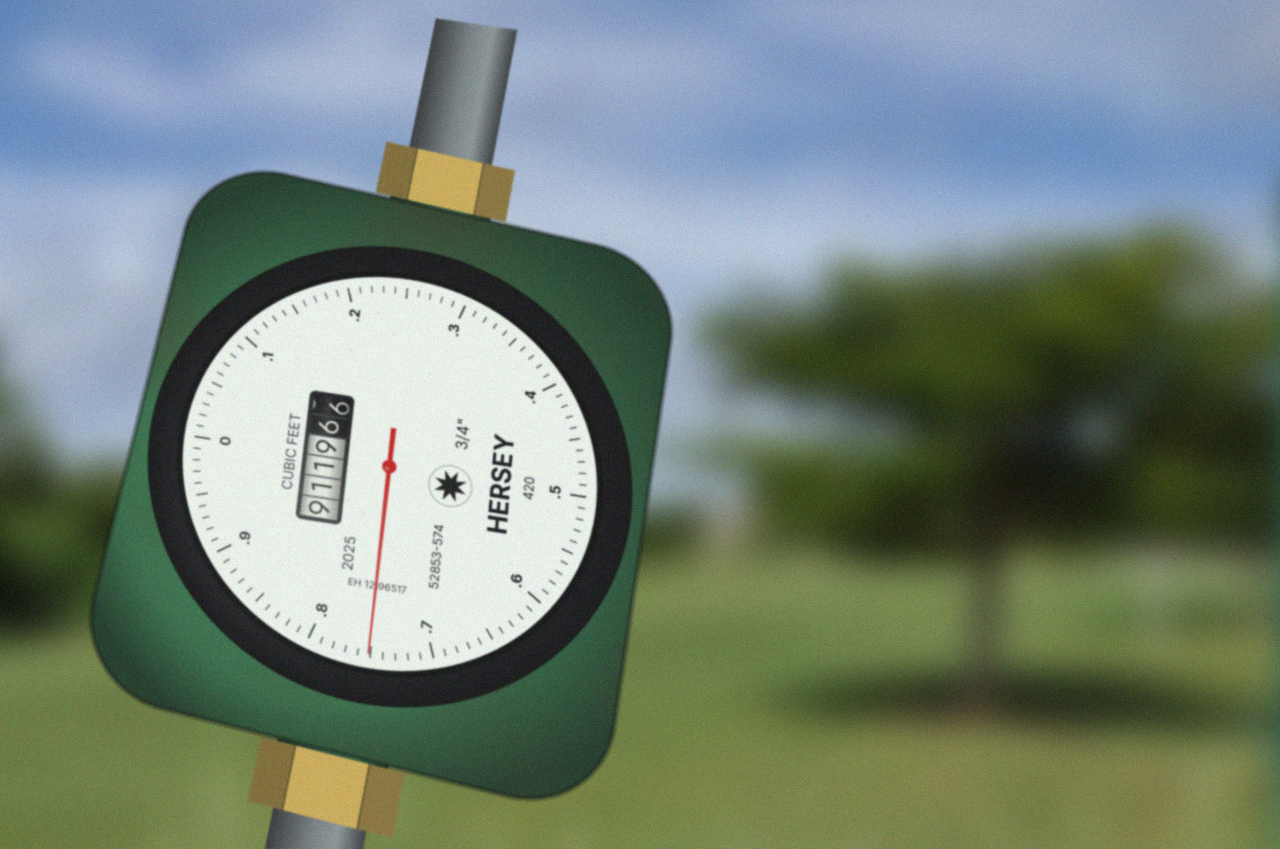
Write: 911965.75 ft³
